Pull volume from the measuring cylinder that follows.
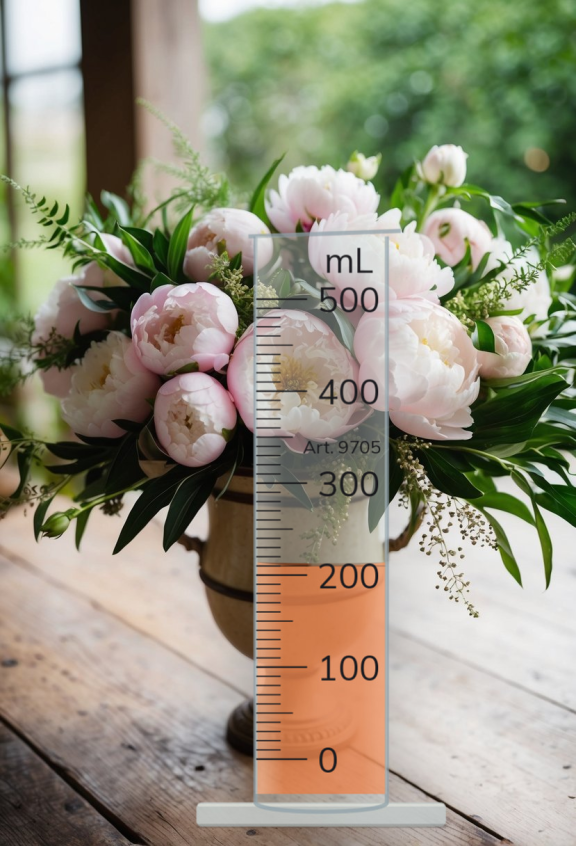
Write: 210 mL
